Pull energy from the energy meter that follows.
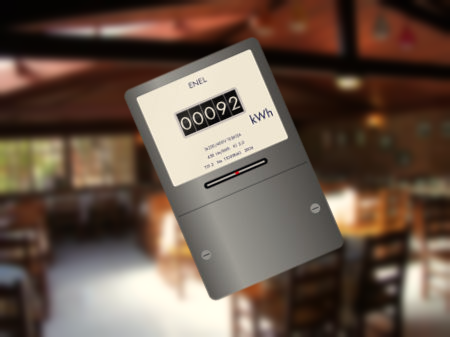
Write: 92 kWh
